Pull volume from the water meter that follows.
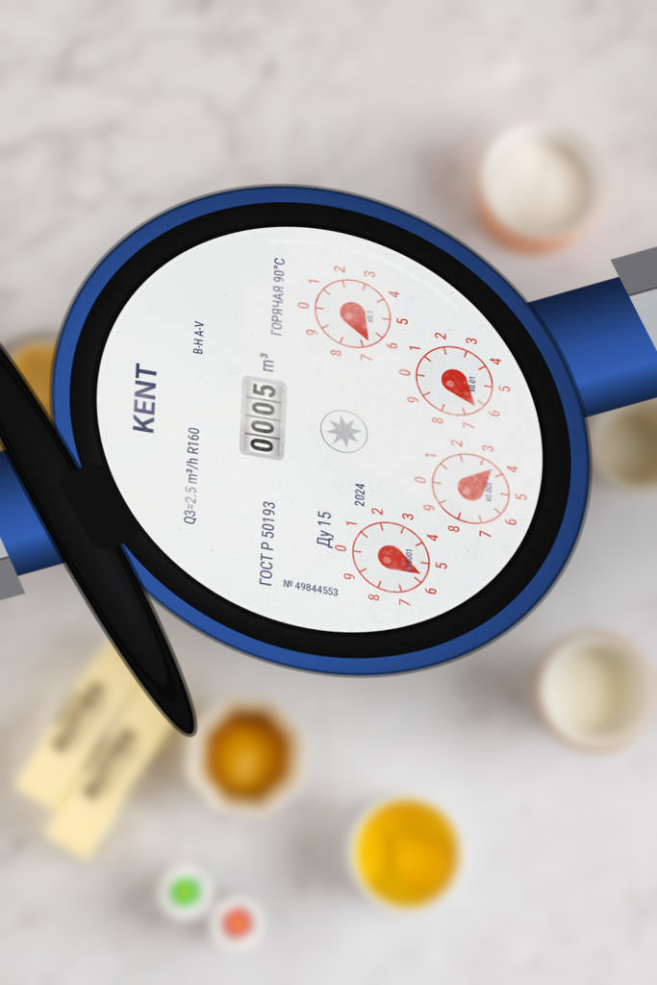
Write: 5.6635 m³
